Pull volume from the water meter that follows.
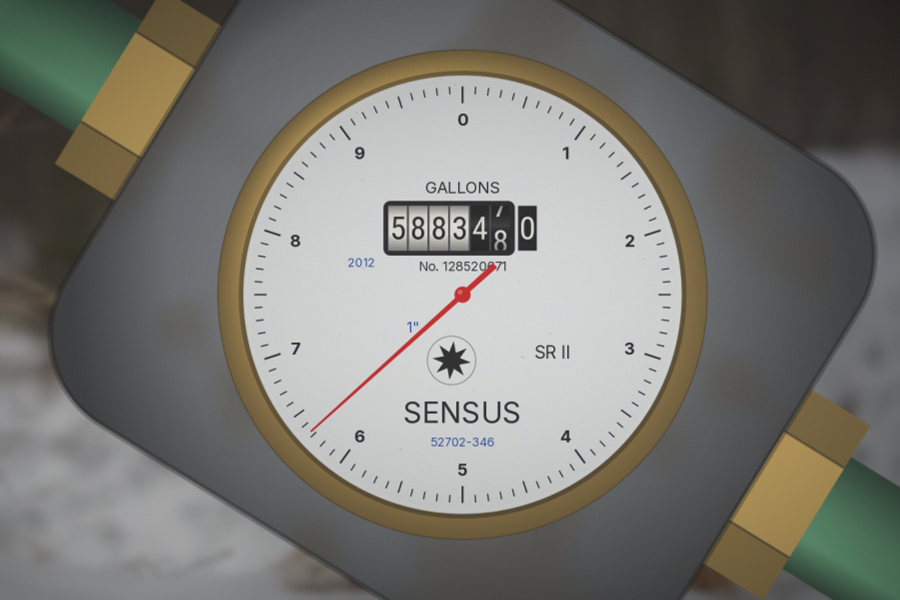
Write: 5883476.3 gal
